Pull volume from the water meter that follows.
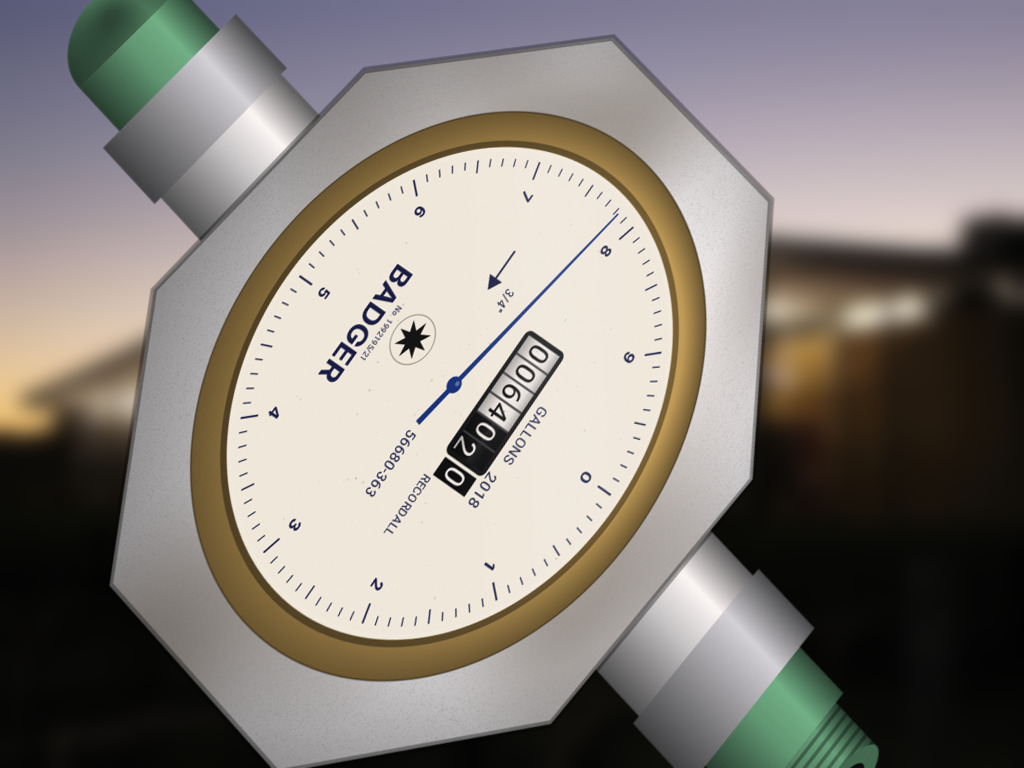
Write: 64017.8 gal
